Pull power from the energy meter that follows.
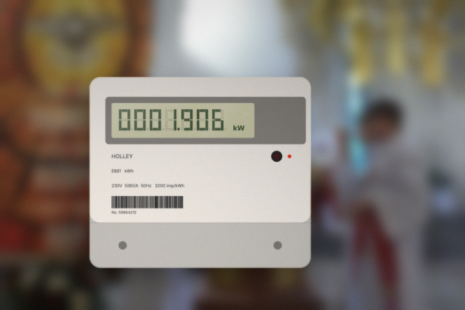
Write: 1.906 kW
